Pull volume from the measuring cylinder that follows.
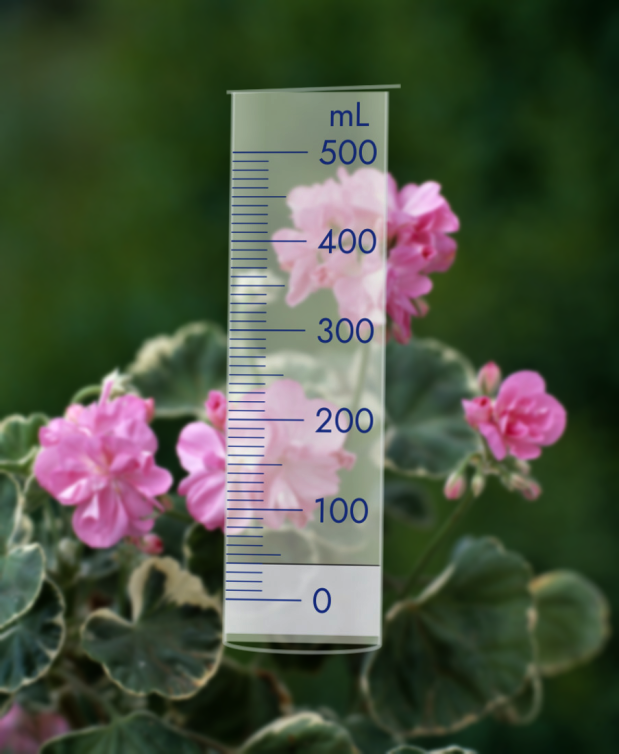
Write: 40 mL
